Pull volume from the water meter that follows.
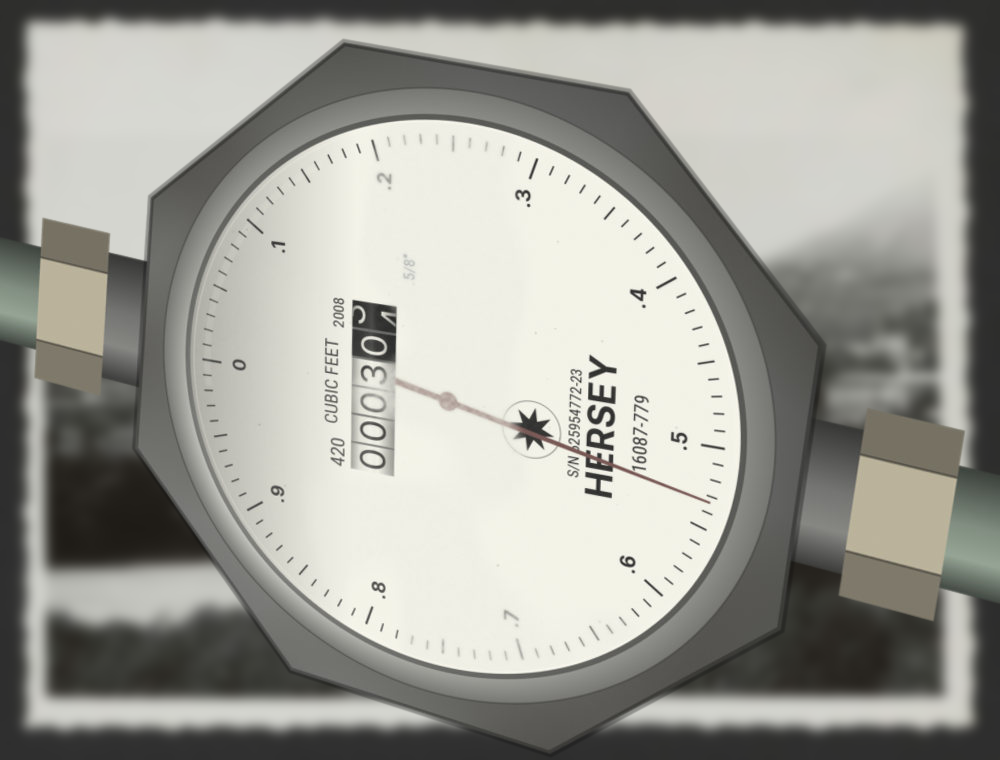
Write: 303.53 ft³
